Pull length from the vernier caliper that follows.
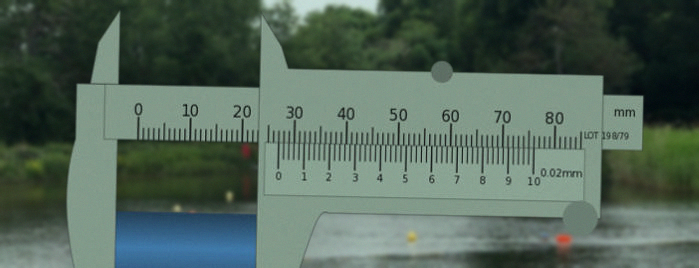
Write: 27.0 mm
